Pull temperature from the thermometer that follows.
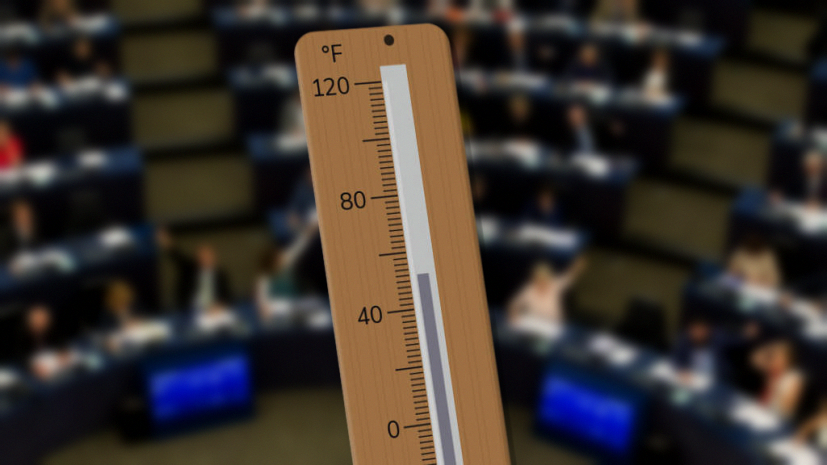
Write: 52 °F
